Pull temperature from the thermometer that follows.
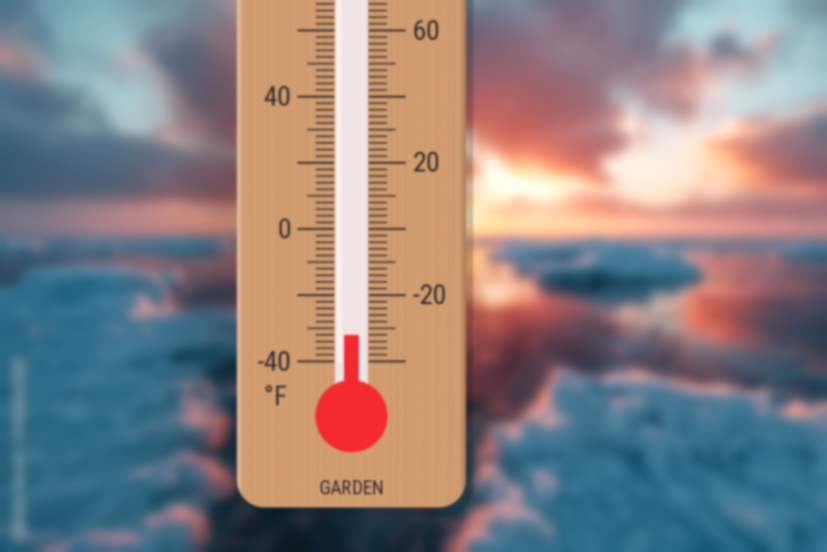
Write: -32 °F
